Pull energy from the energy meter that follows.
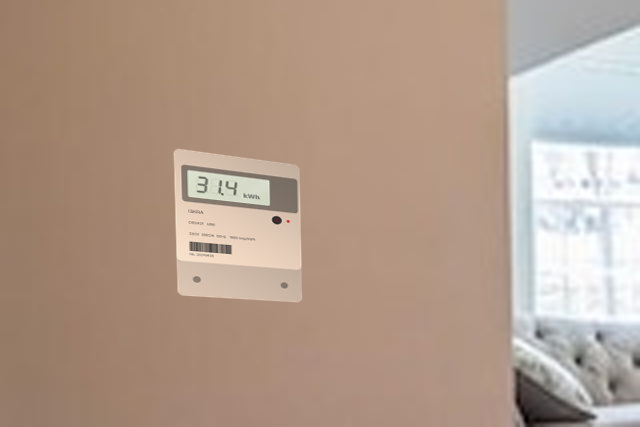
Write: 31.4 kWh
